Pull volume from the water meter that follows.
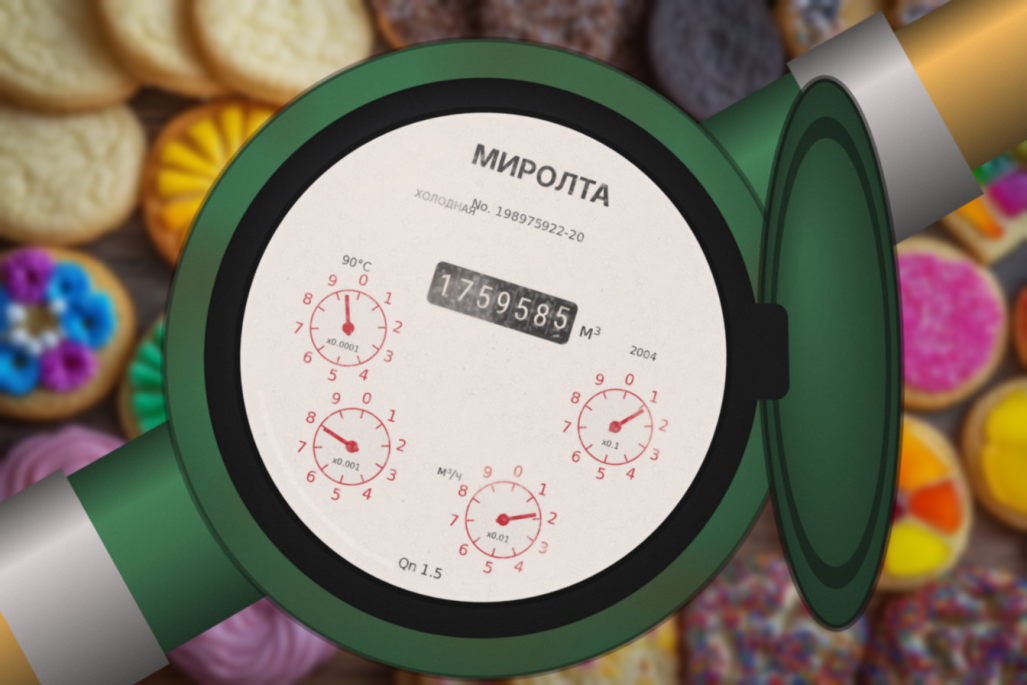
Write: 1759585.1179 m³
